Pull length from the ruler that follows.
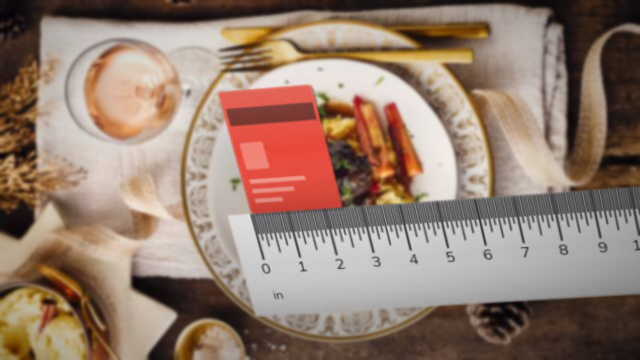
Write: 2.5 in
